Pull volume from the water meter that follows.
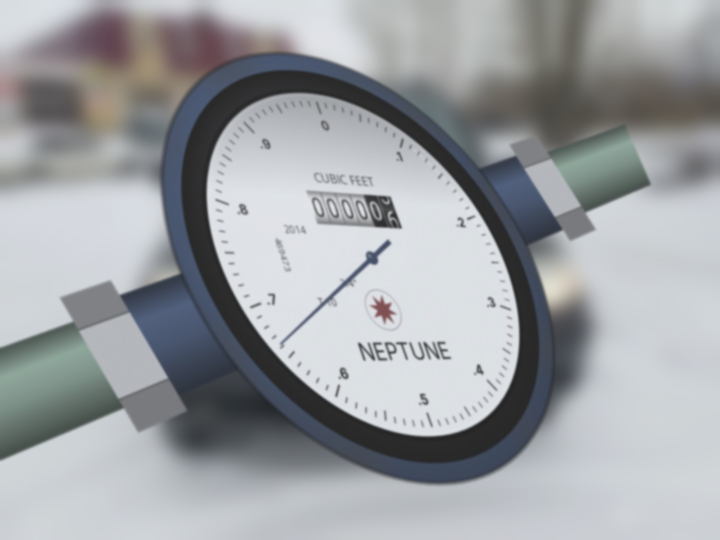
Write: 5.66 ft³
